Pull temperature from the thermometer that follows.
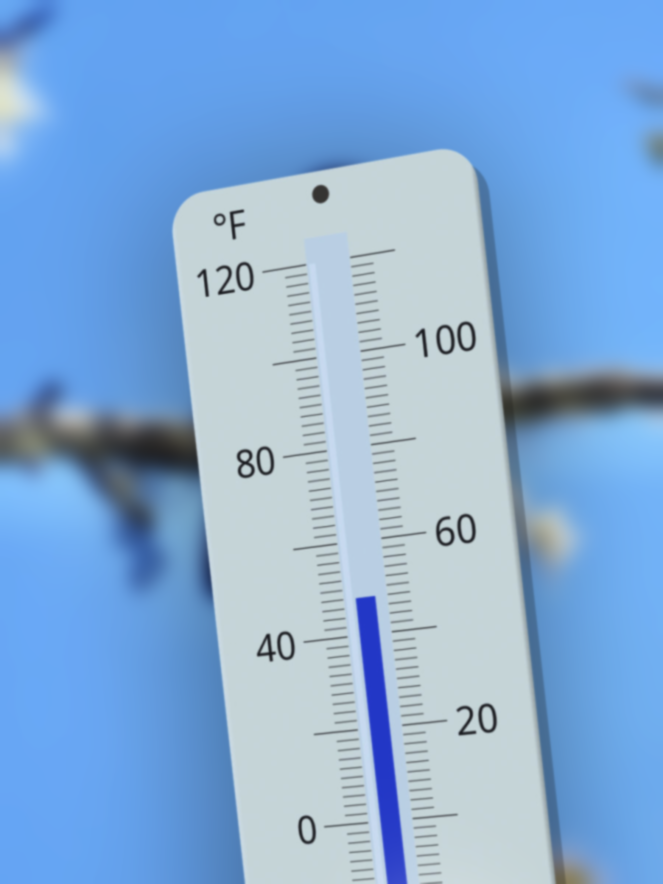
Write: 48 °F
